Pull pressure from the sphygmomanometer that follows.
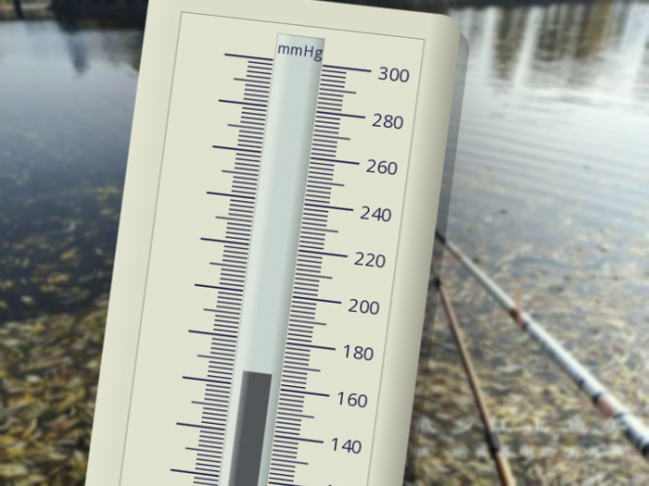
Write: 166 mmHg
